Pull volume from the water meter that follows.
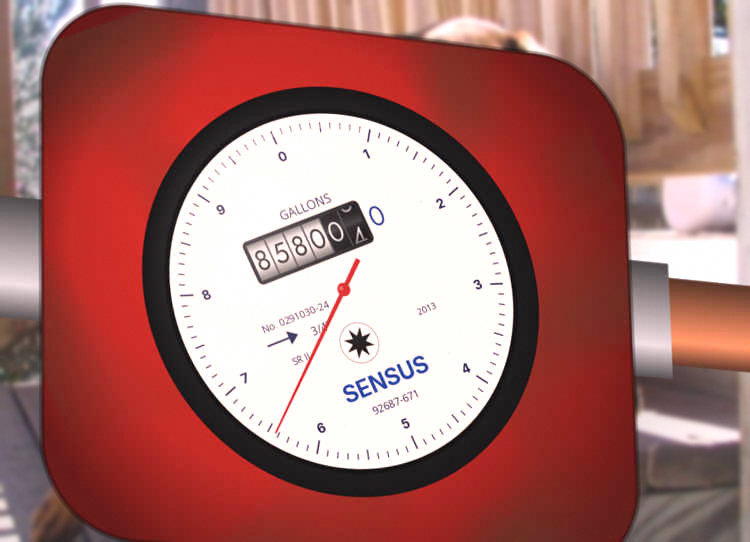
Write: 8580036.4 gal
